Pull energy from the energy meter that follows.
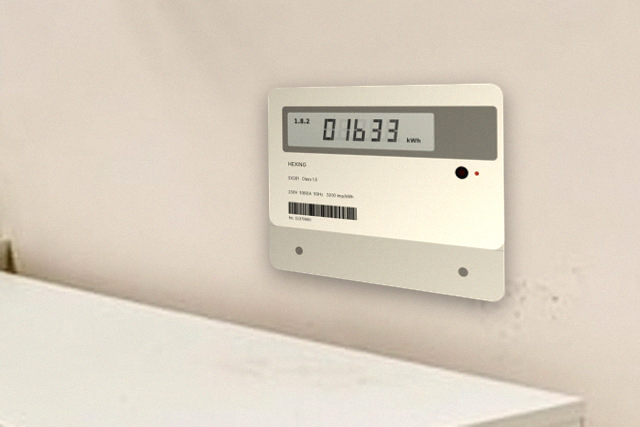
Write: 1633 kWh
